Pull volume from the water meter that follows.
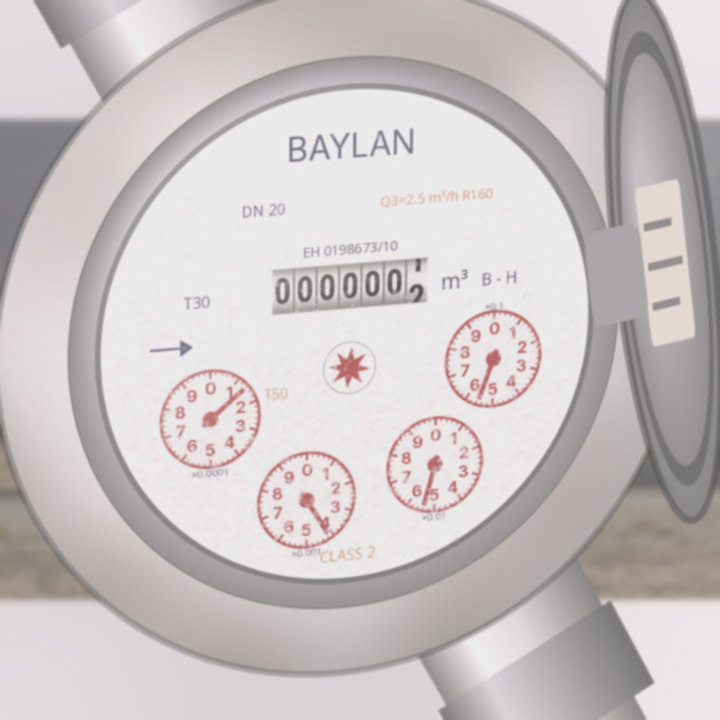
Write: 1.5541 m³
